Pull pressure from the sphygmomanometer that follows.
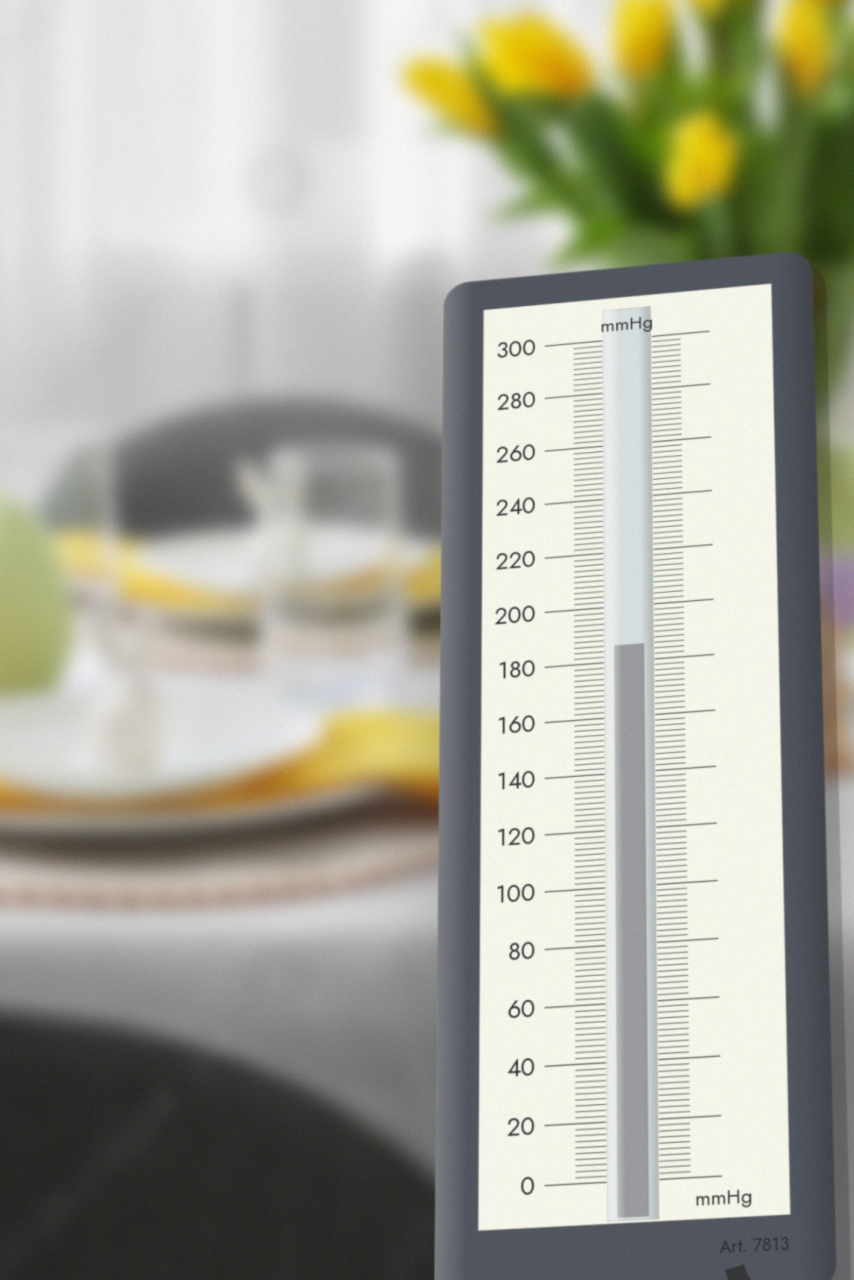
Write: 186 mmHg
